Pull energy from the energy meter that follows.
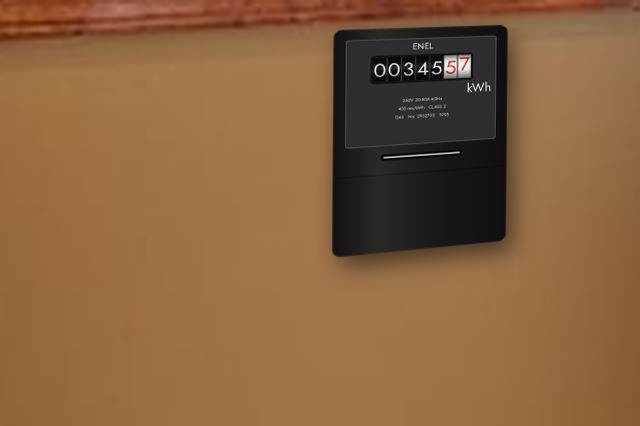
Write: 345.57 kWh
